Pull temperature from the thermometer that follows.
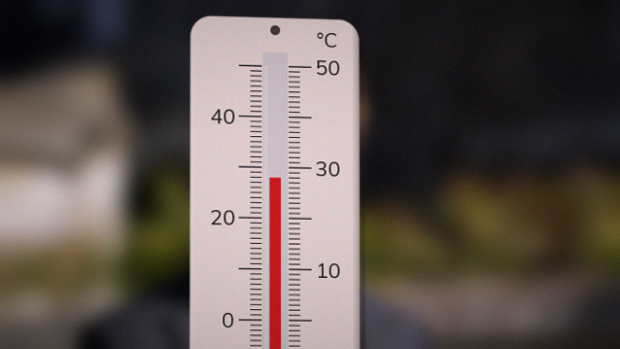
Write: 28 °C
